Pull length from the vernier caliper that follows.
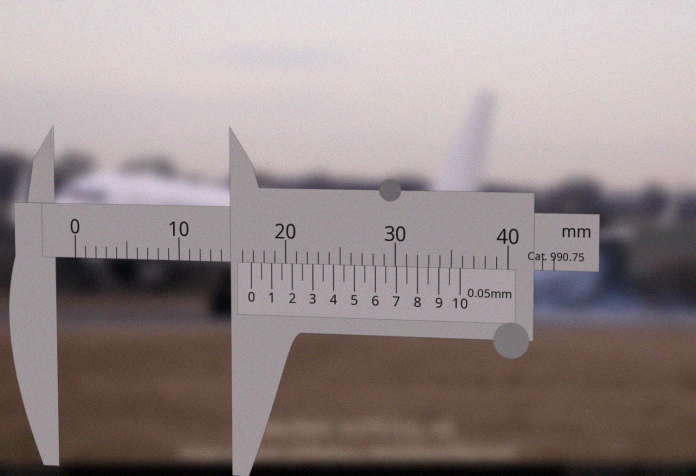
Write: 16.8 mm
